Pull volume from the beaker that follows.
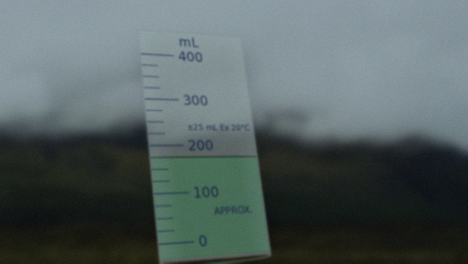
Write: 175 mL
